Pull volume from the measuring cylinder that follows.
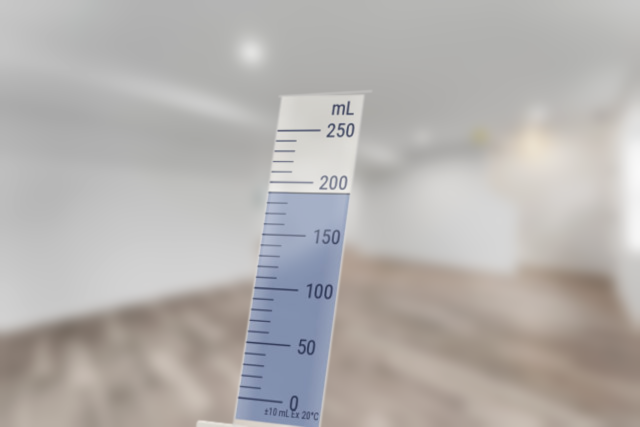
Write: 190 mL
